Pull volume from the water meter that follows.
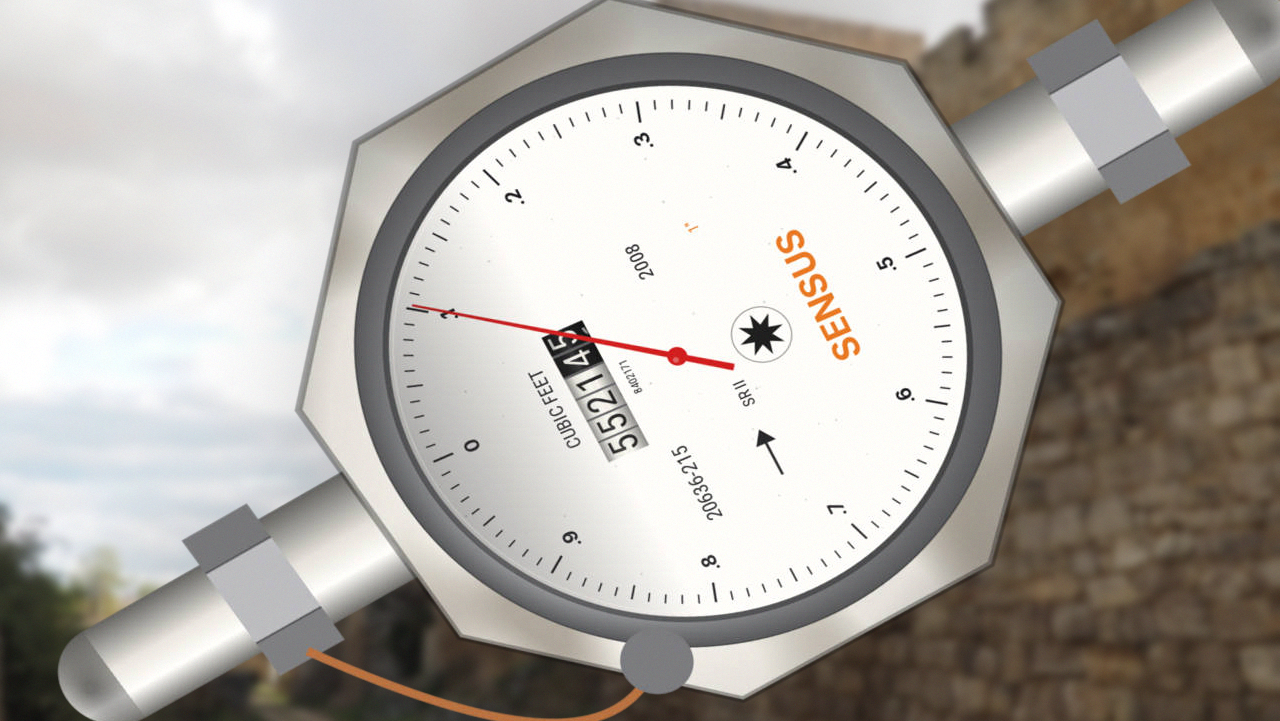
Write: 552145.10 ft³
